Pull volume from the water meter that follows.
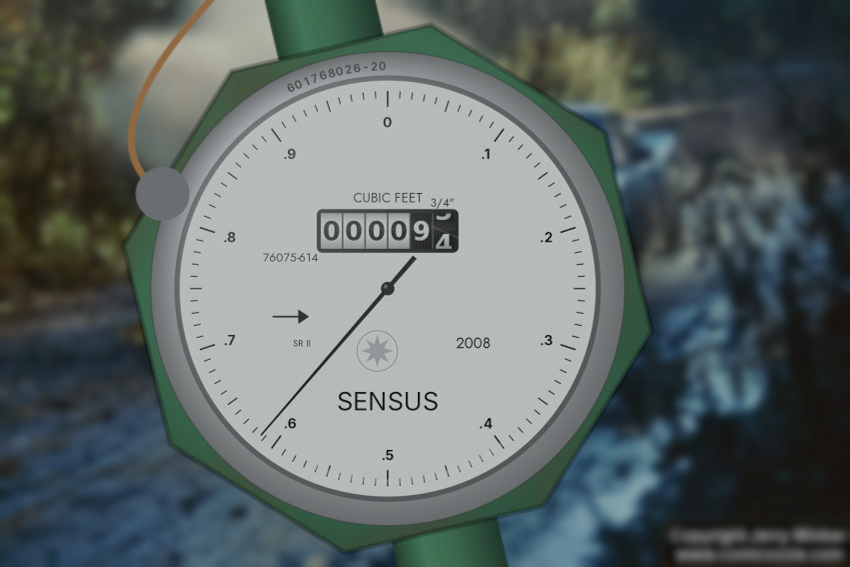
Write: 93.61 ft³
